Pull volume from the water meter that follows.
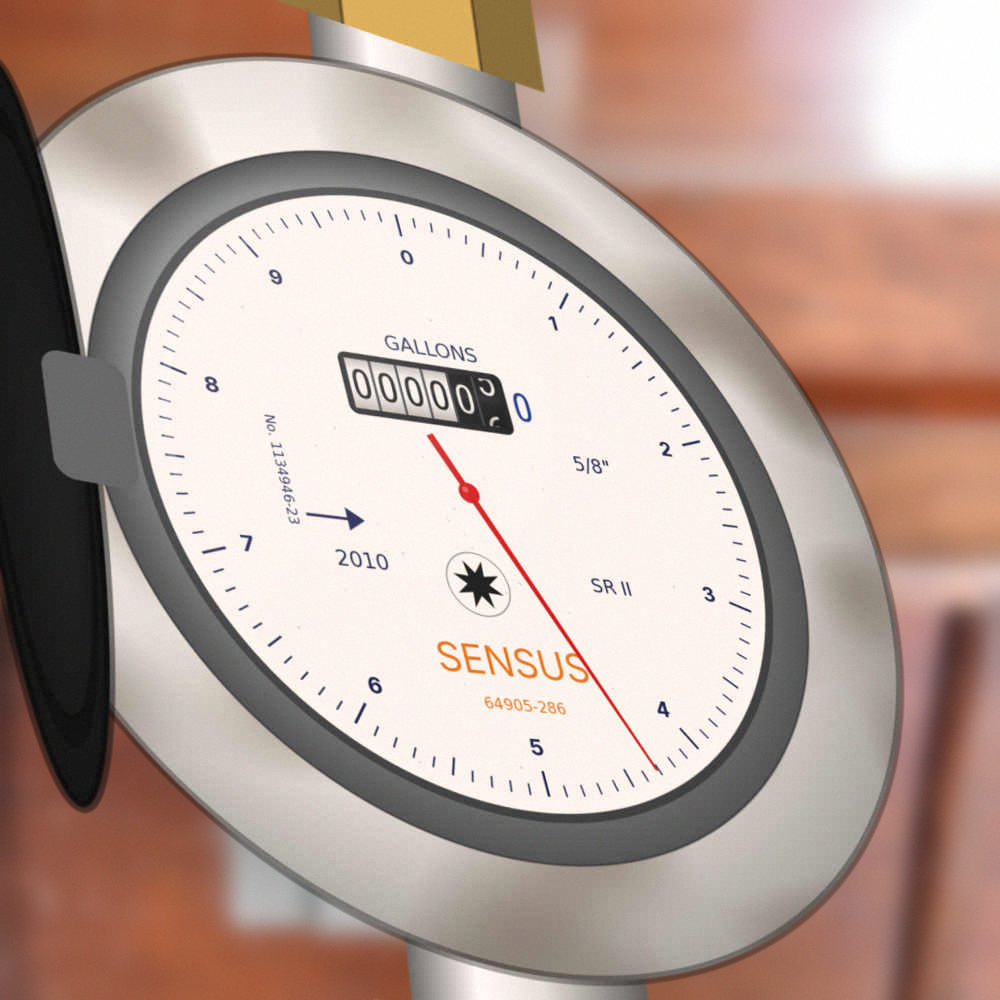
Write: 54.3 gal
